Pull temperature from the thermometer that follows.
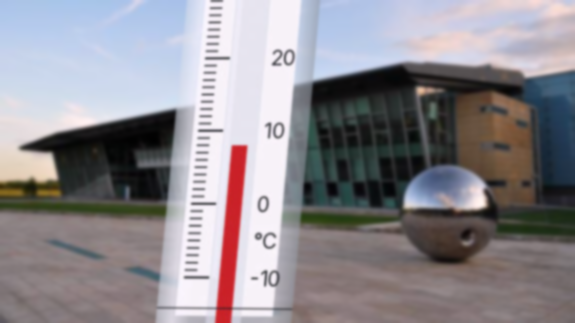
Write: 8 °C
